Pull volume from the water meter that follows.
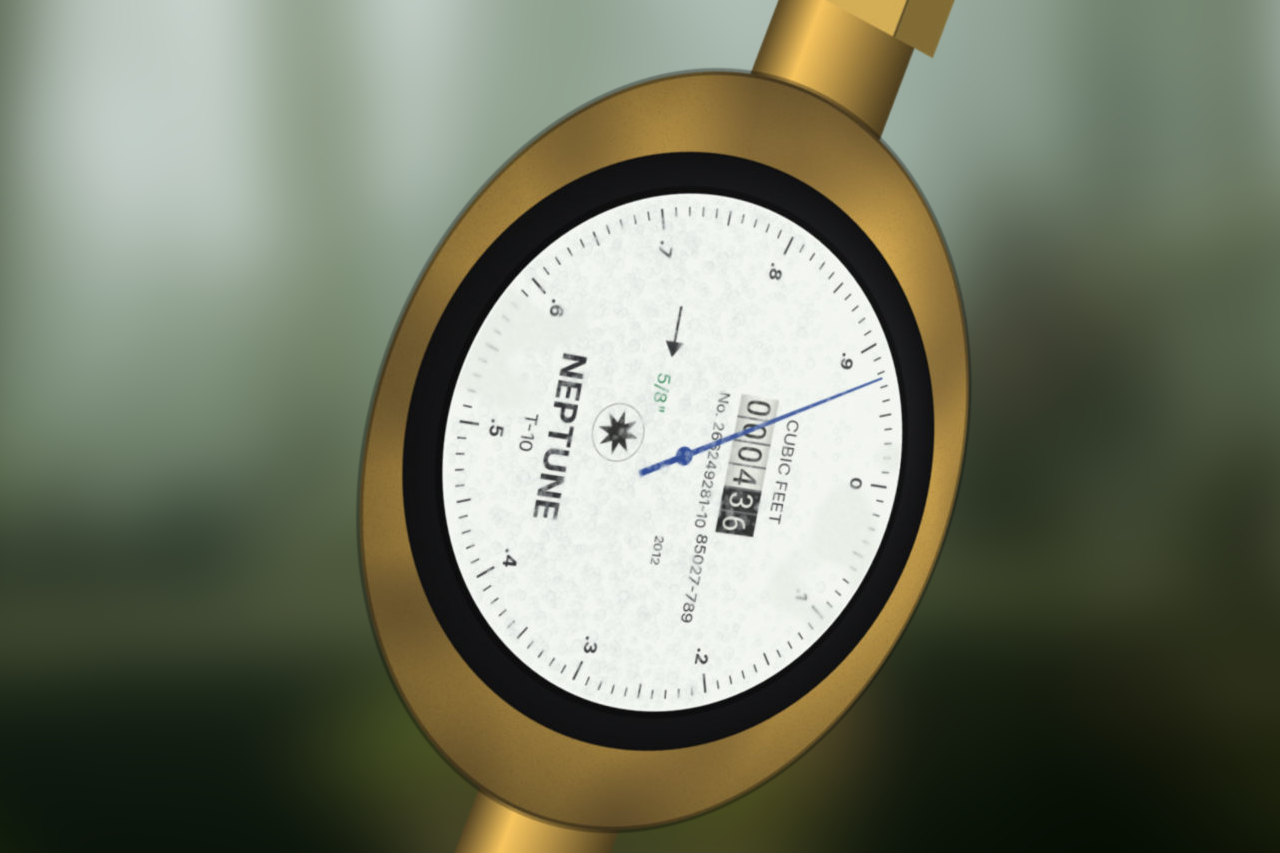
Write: 435.92 ft³
